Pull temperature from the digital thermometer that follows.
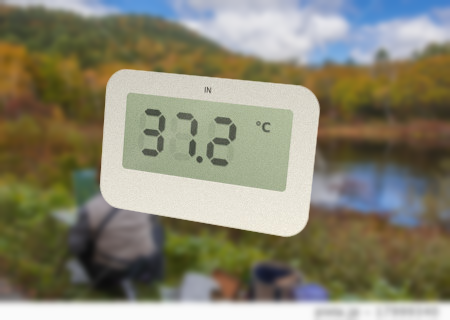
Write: 37.2 °C
